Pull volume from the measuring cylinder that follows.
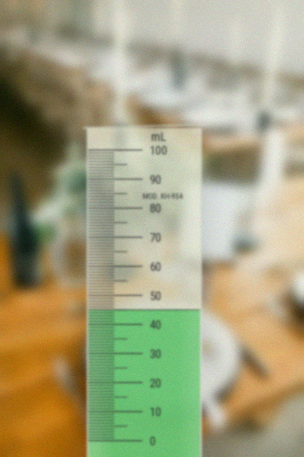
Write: 45 mL
